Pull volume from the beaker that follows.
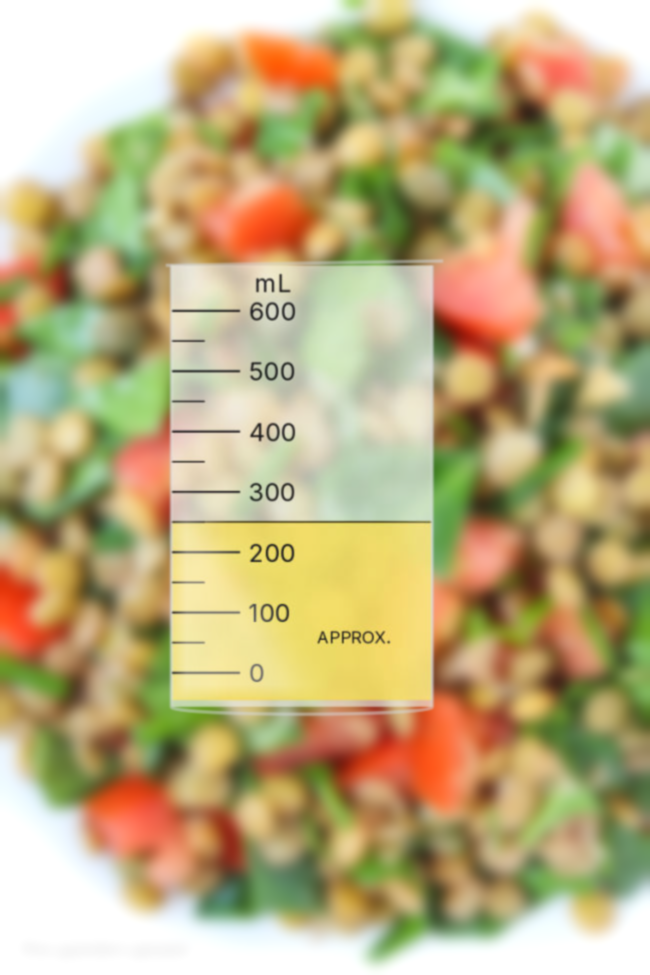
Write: 250 mL
